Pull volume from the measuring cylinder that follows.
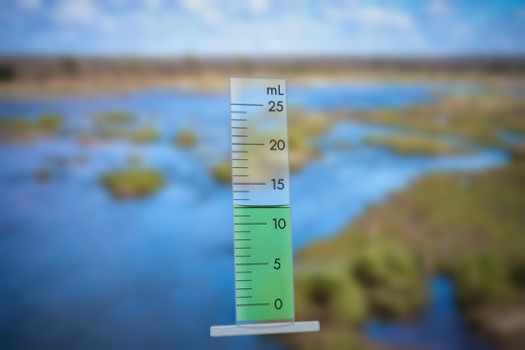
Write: 12 mL
